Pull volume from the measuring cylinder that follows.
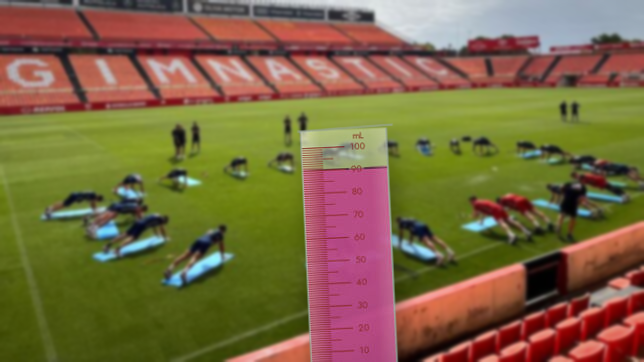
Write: 90 mL
